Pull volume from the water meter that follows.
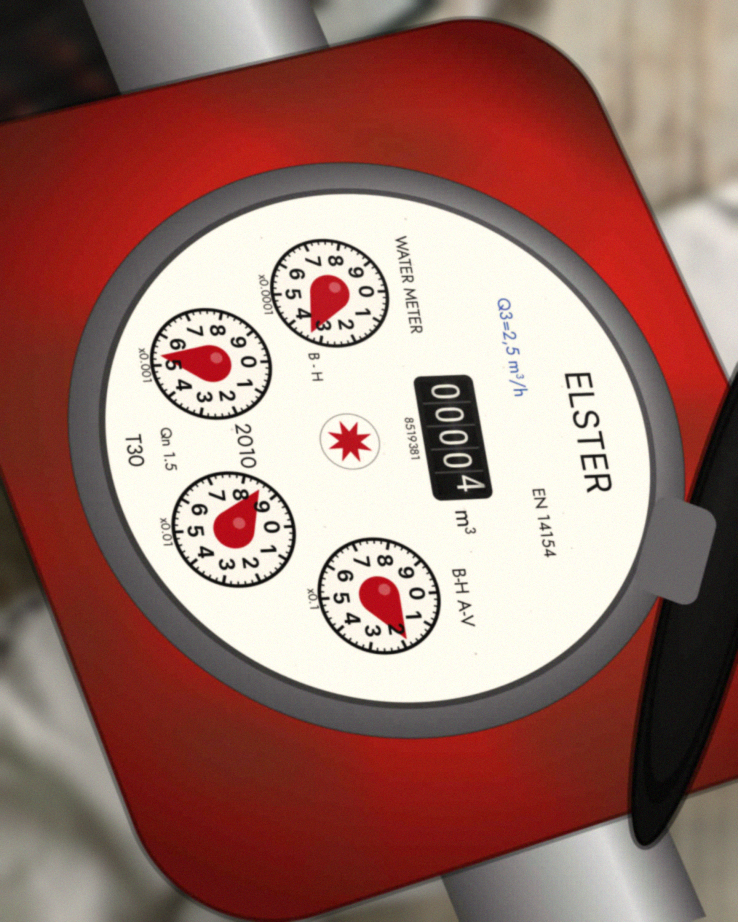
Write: 4.1853 m³
